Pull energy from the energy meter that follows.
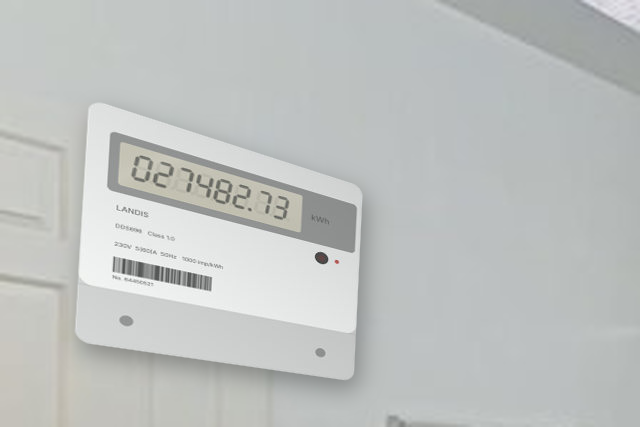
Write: 27482.73 kWh
